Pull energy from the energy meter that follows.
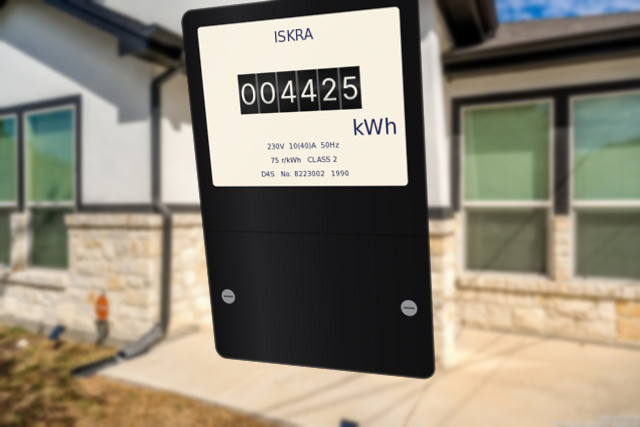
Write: 4425 kWh
